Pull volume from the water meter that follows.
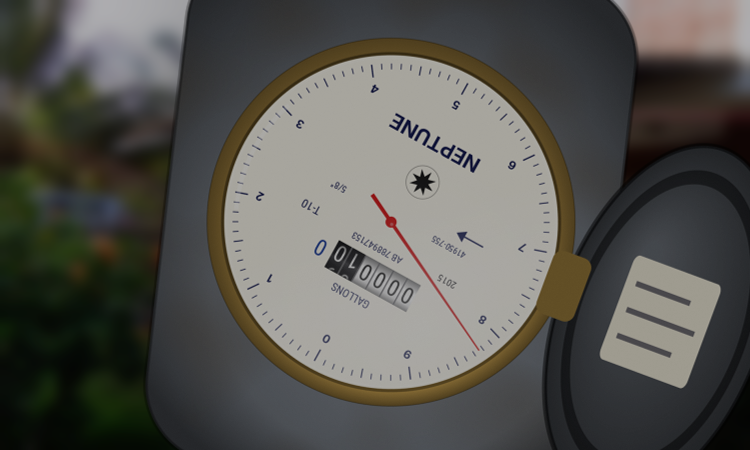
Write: 98.2 gal
